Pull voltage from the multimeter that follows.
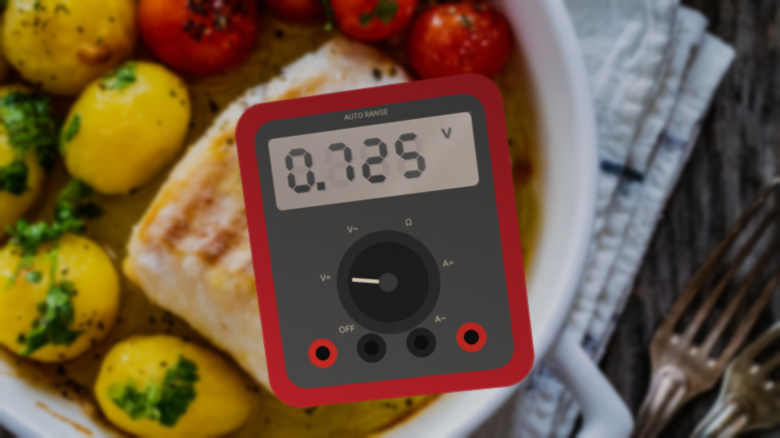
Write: 0.725 V
